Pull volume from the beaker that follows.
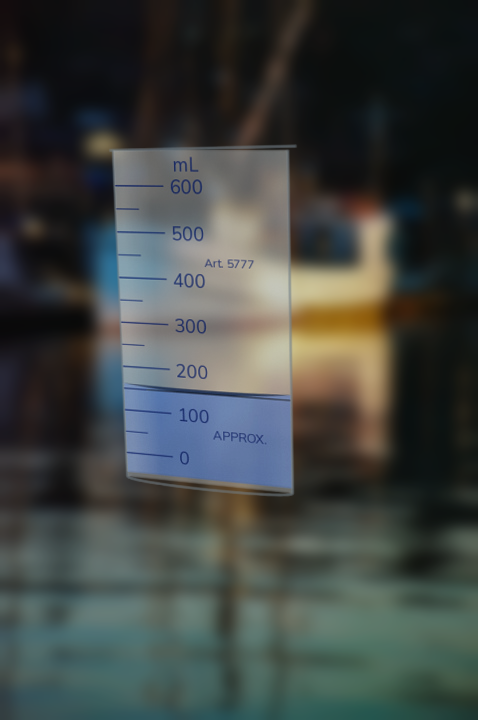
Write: 150 mL
